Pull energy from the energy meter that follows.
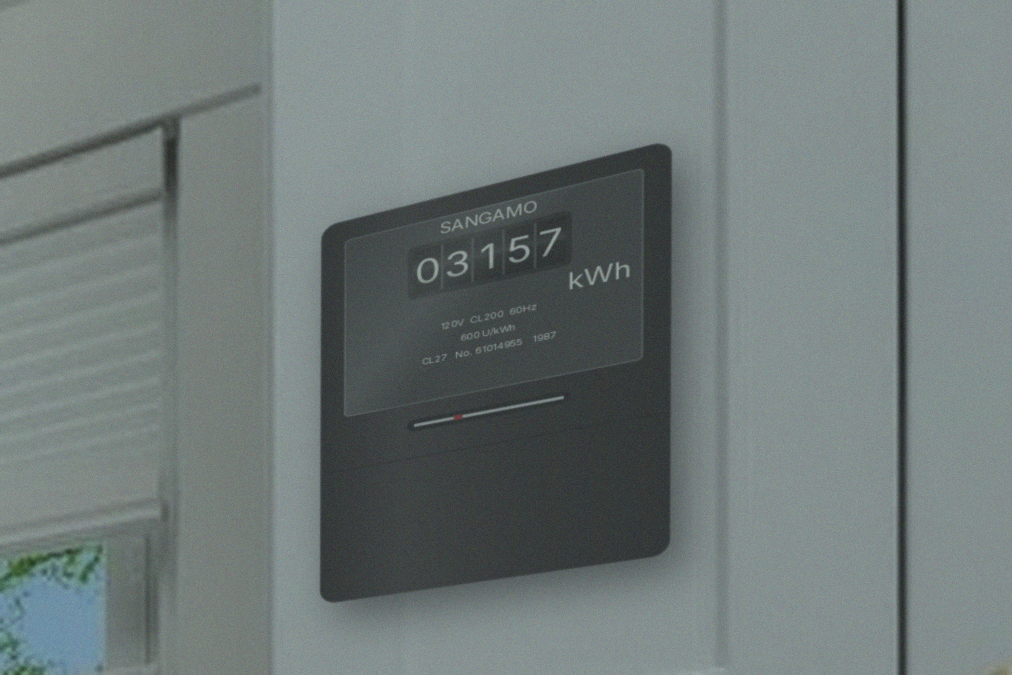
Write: 3157 kWh
